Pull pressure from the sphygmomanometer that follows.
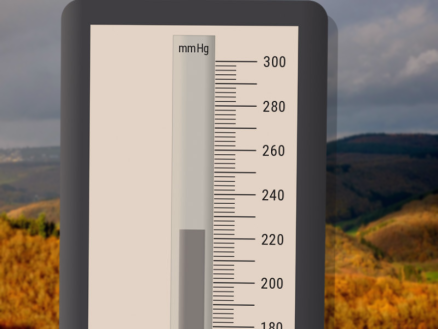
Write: 224 mmHg
